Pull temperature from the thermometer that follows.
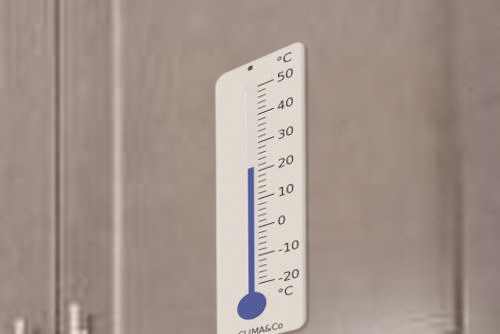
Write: 22 °C
